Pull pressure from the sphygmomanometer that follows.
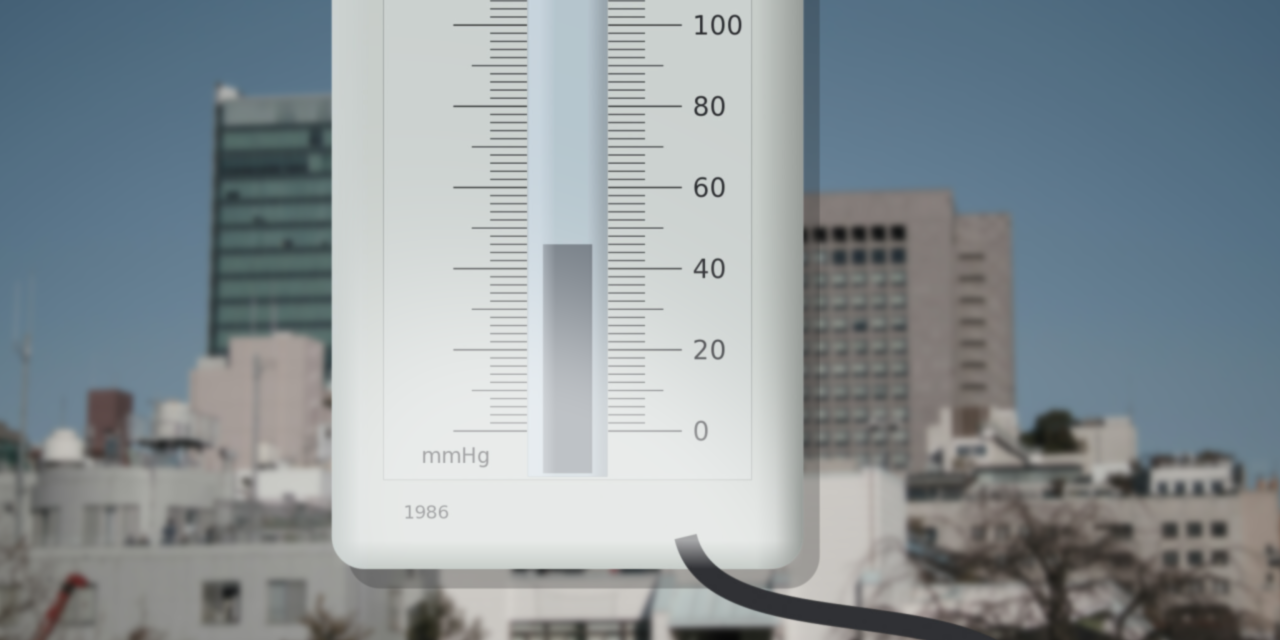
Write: 46 mmHg
